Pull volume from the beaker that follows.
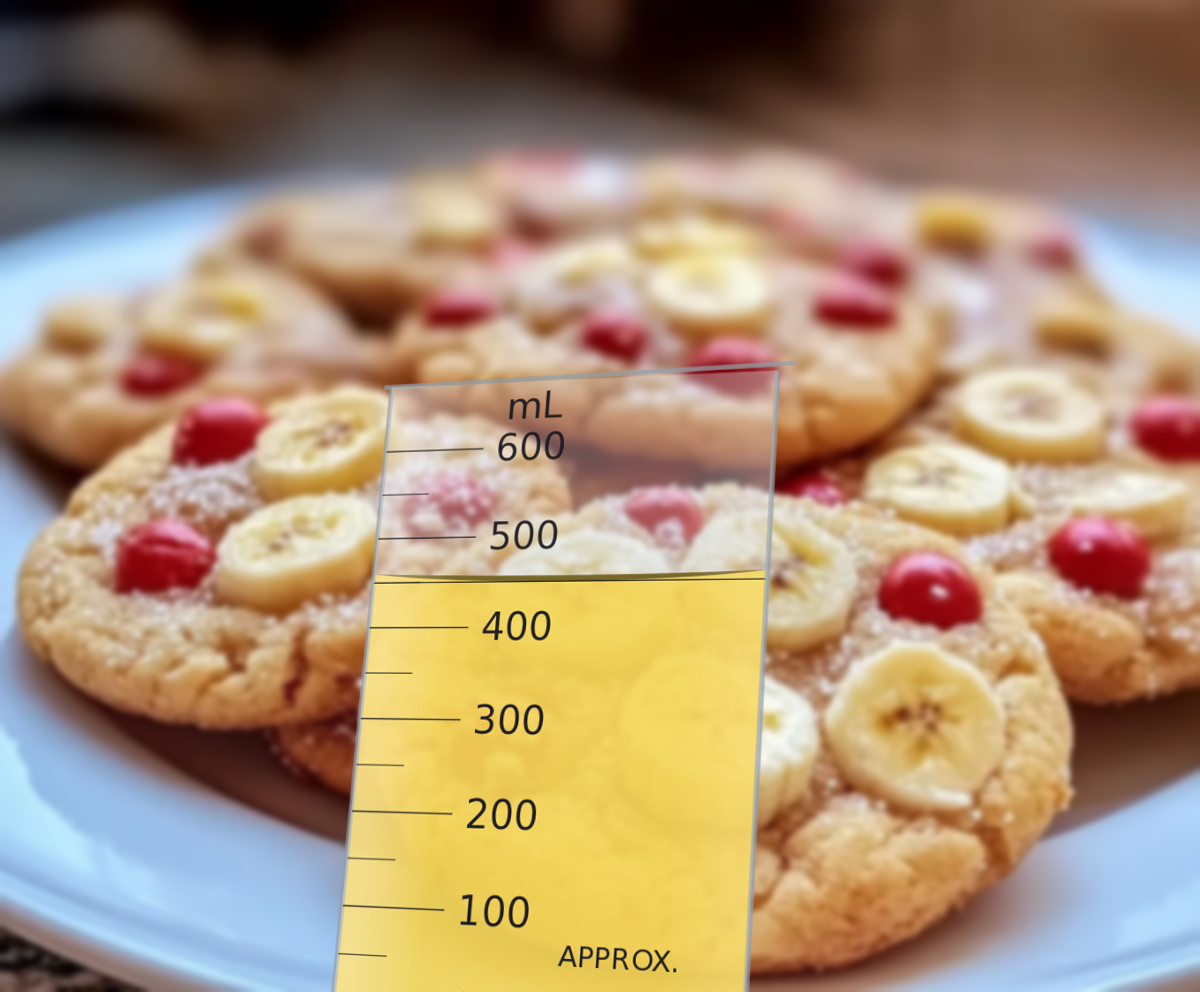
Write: 450 mL
